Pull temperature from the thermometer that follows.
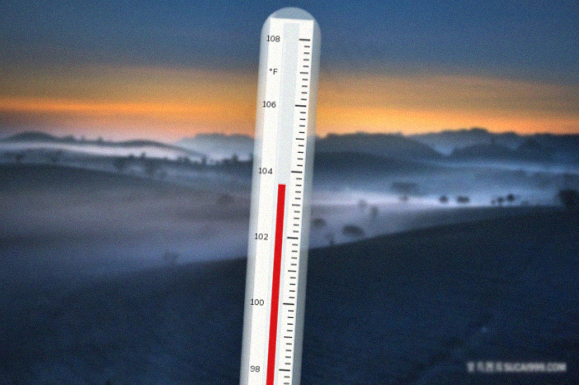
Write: 103.6 °F
